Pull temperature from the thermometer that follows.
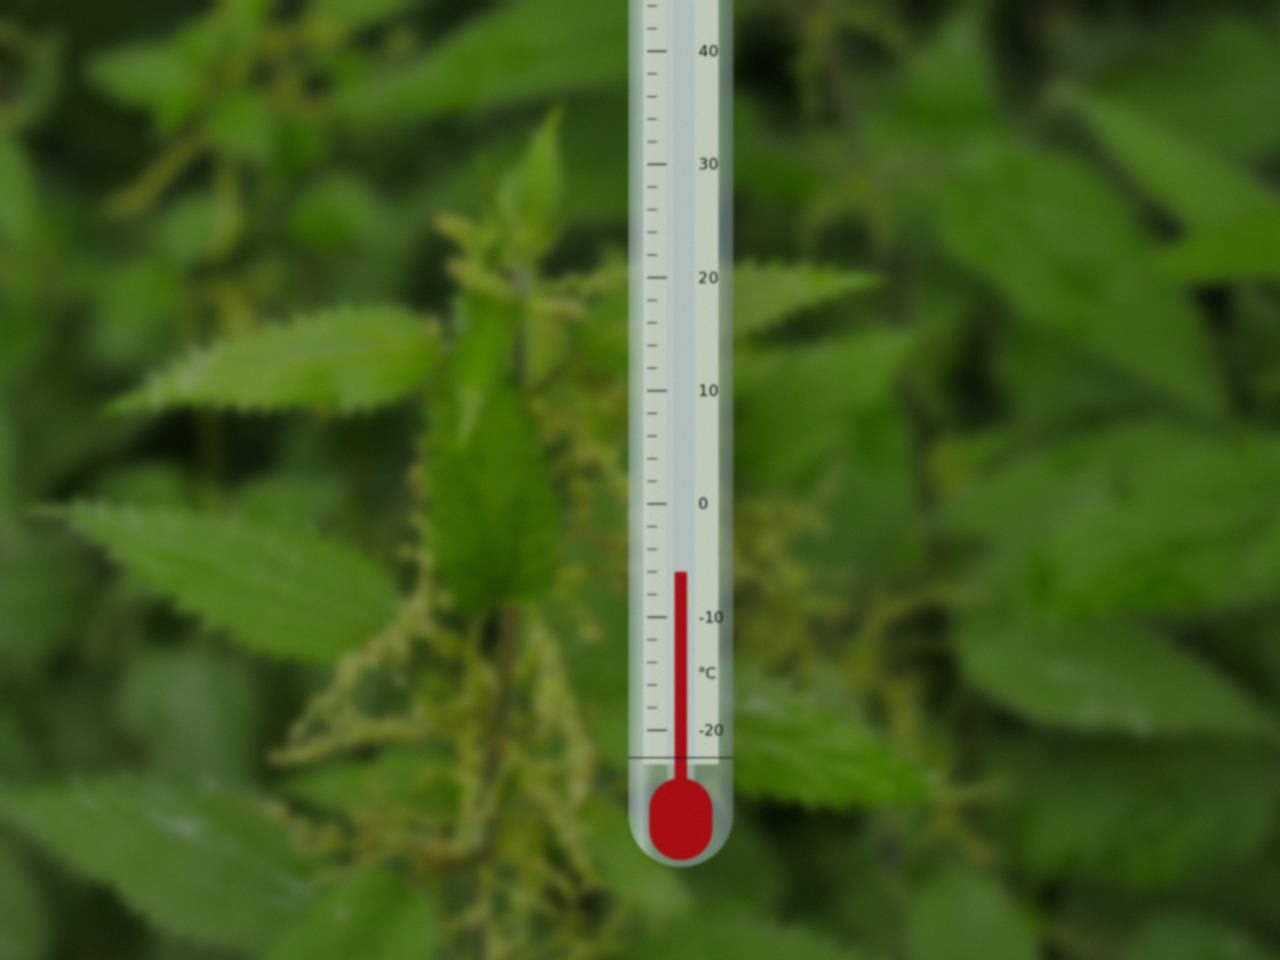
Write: -6 °C
